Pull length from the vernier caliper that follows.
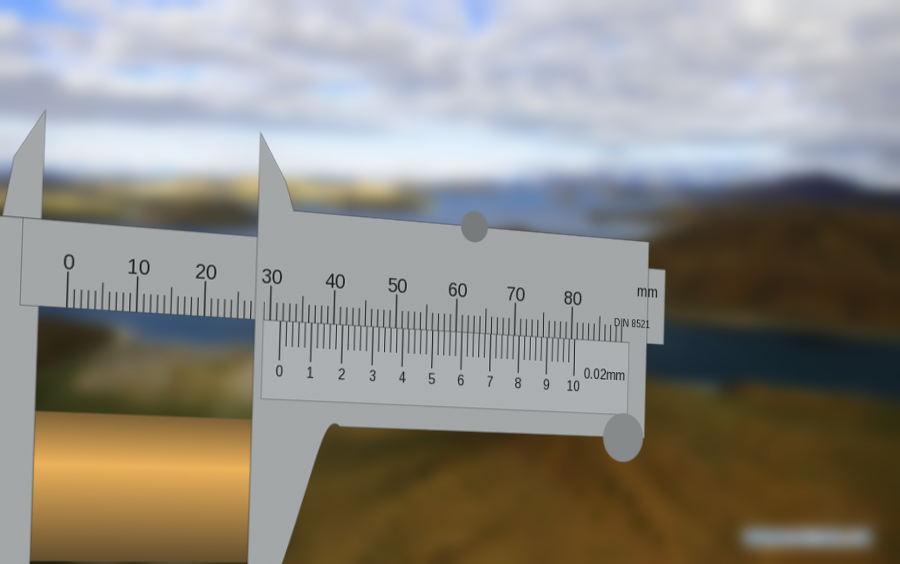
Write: 31.6 mm
